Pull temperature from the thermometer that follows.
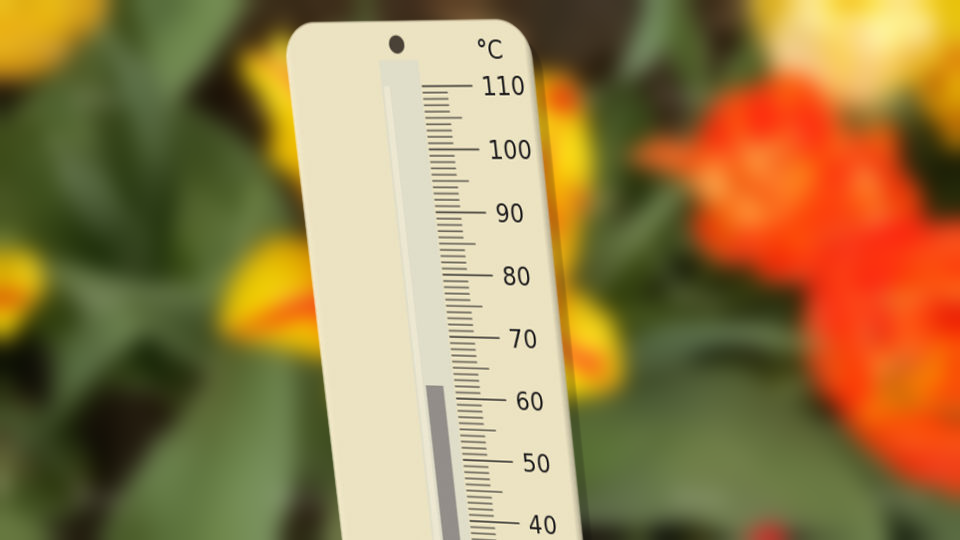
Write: 62 °C
